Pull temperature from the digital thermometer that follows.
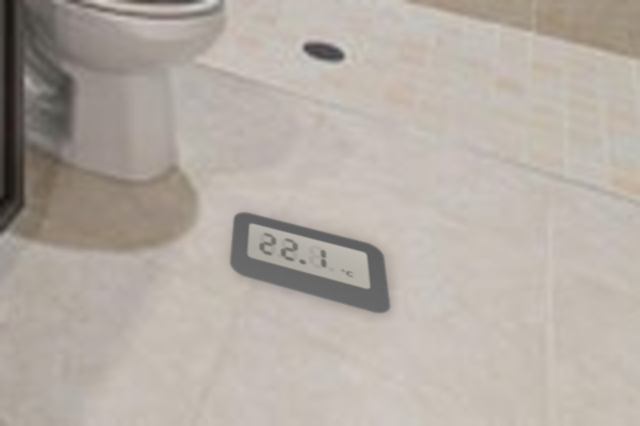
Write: 22.1 °C
